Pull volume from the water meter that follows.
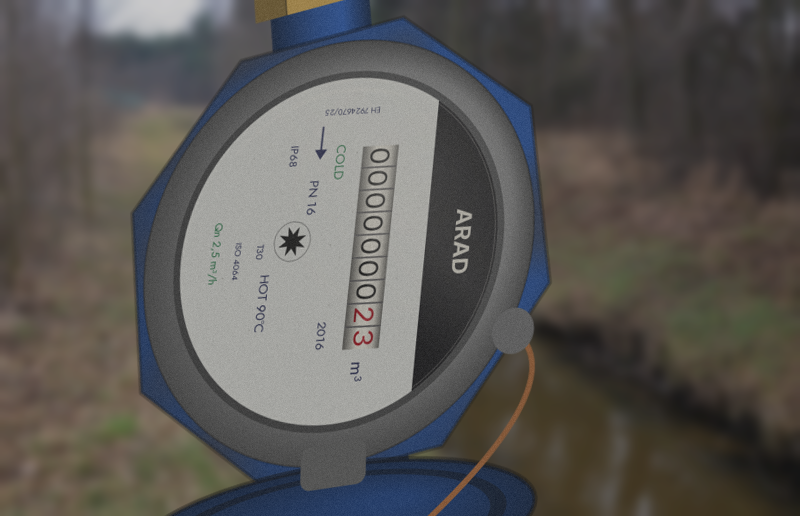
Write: 0.23 m³
